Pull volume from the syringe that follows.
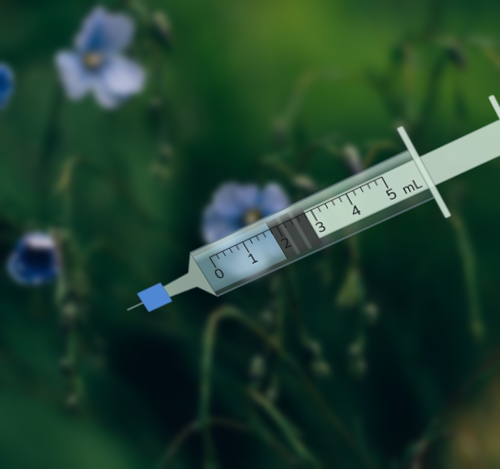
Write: 1.8 mL
